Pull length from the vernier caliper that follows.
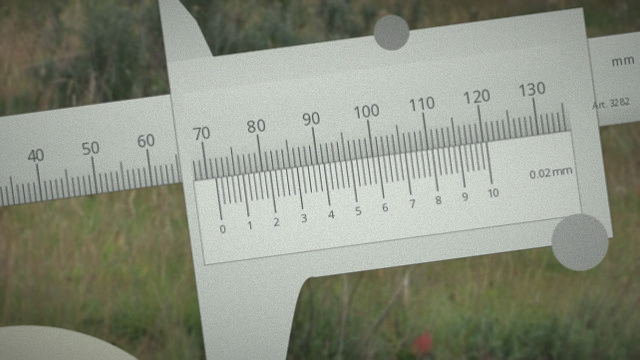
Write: 71.6 mm
